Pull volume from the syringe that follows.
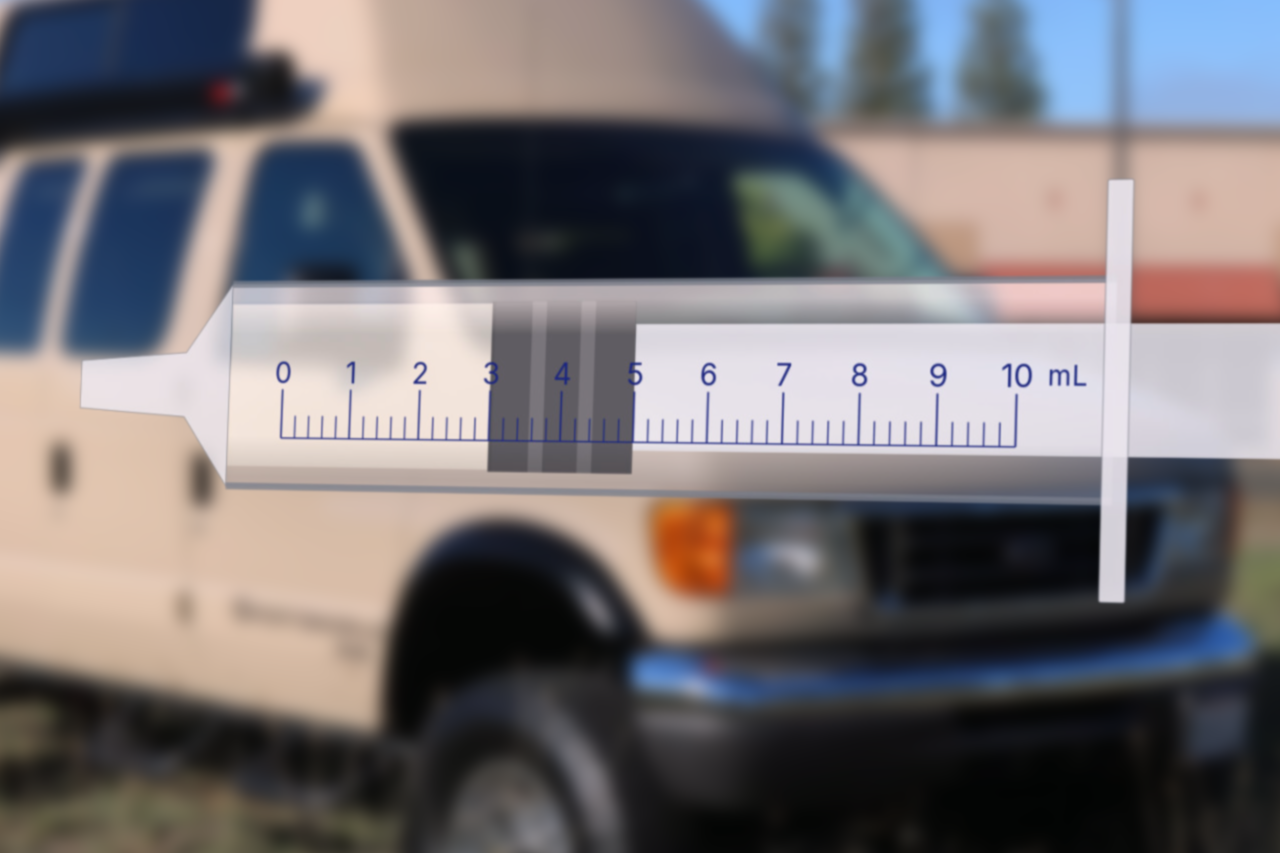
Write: 3 mL
